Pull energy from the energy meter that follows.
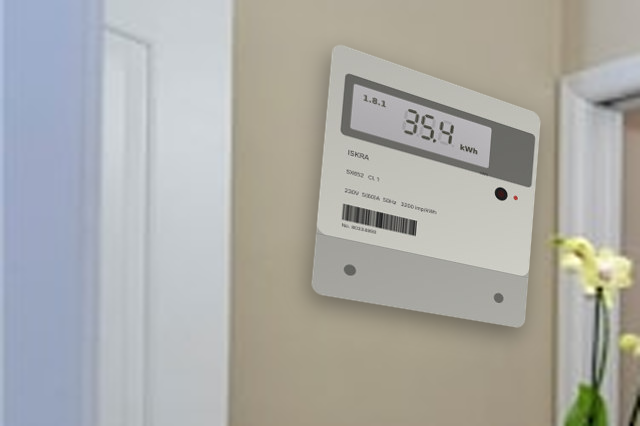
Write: 35.4 kWh
